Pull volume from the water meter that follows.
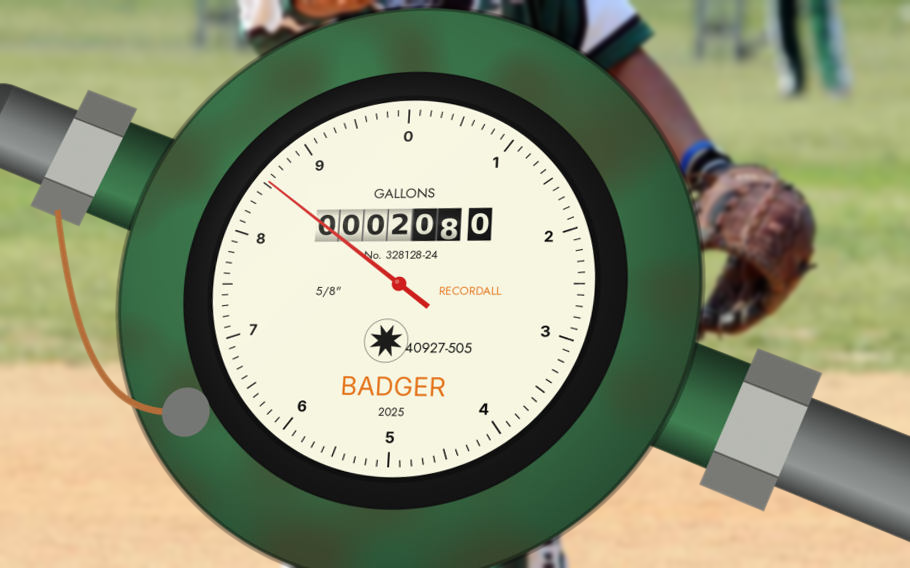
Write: 2078.5 gal
